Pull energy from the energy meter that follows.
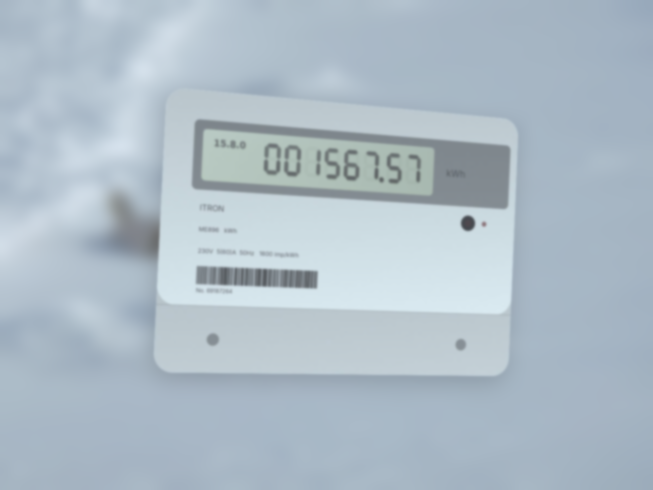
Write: 1567.57 kWh
